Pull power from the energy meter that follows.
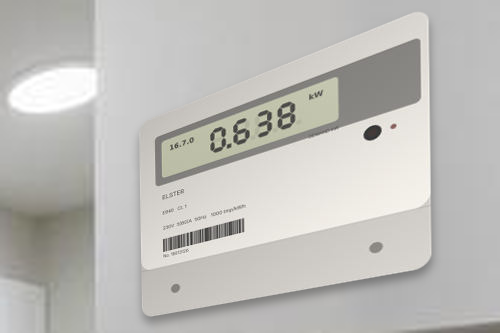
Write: 0.638 kW
